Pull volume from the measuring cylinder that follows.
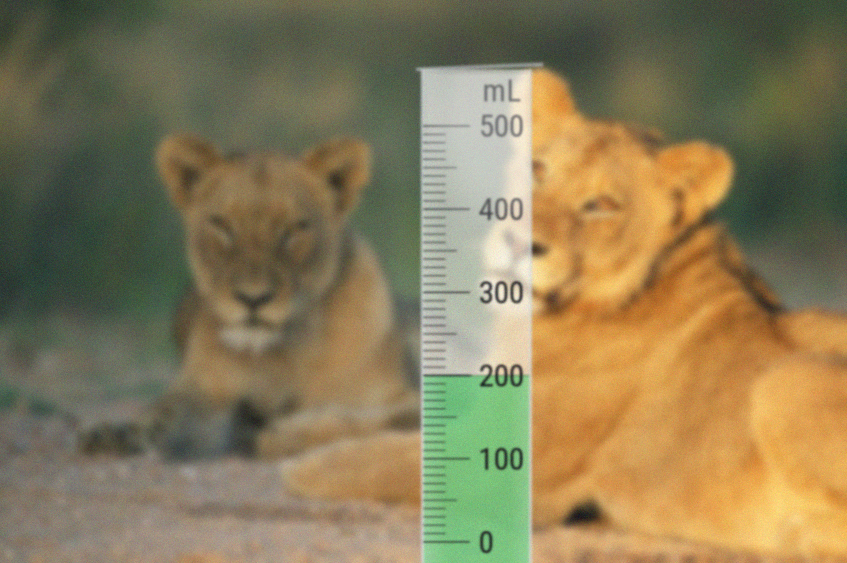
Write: 200 mL
